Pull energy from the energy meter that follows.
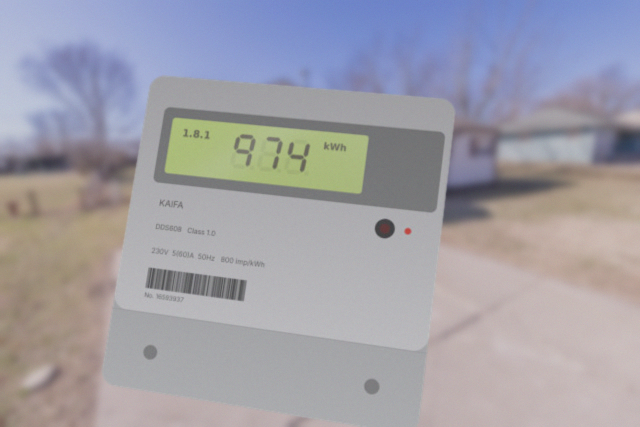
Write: 974 kWh
